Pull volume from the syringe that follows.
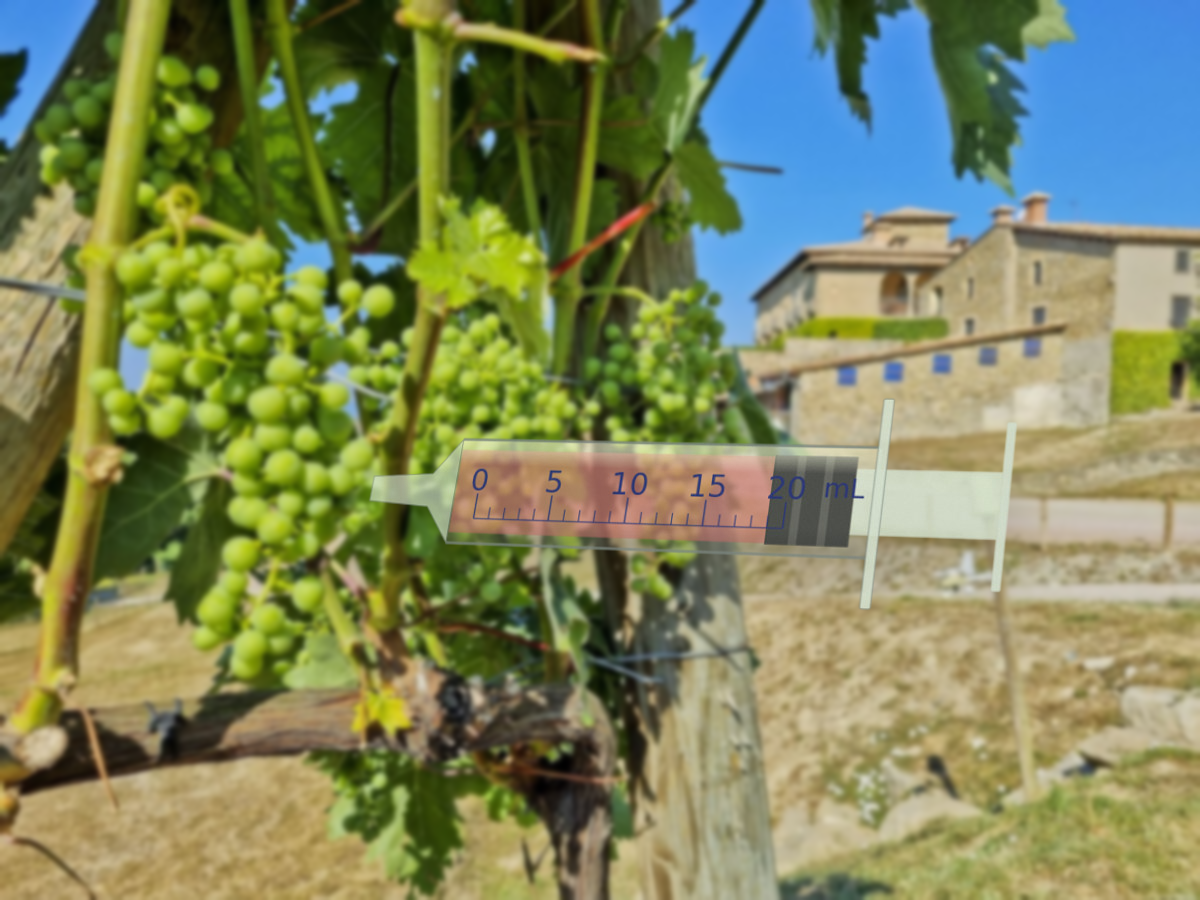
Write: 19 mL
